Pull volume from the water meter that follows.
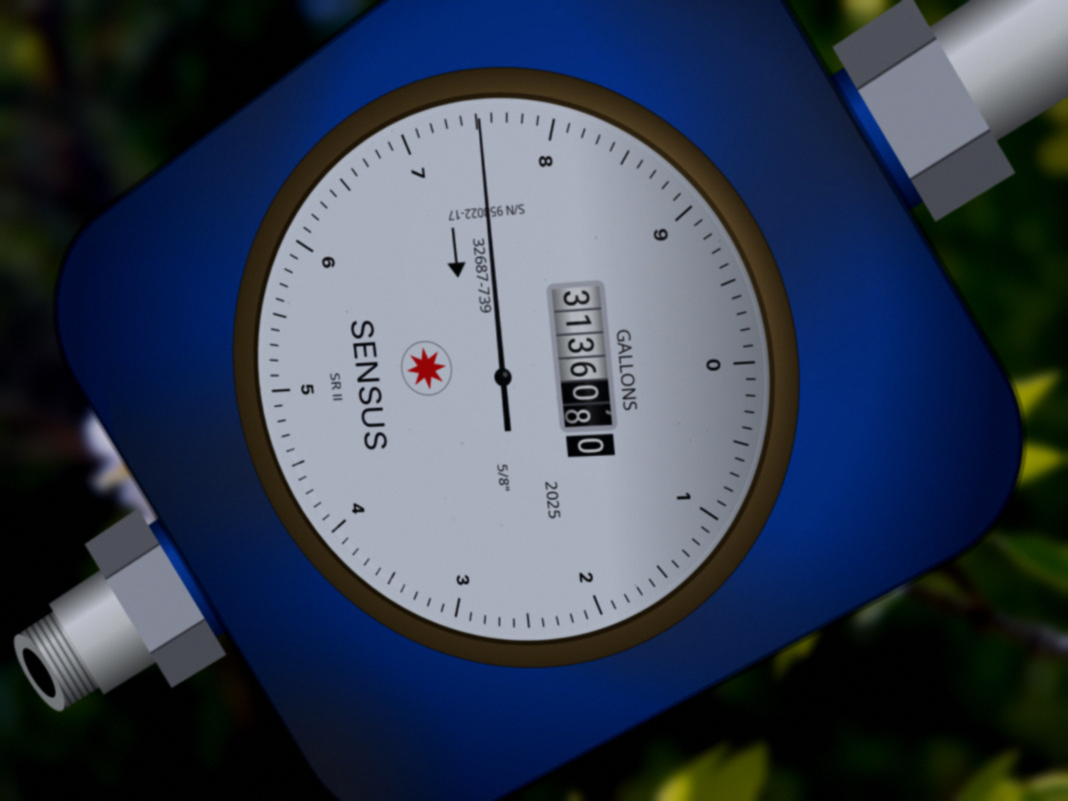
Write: 3136077.5 gal
